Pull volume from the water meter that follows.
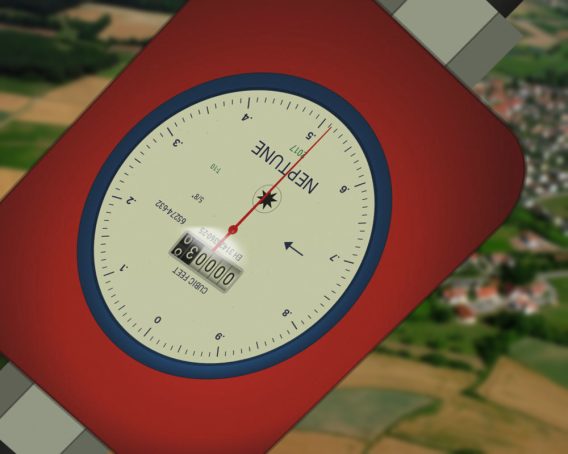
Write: 38.51 ft³
